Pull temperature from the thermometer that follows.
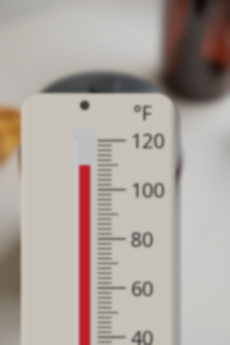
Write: 110 °F
